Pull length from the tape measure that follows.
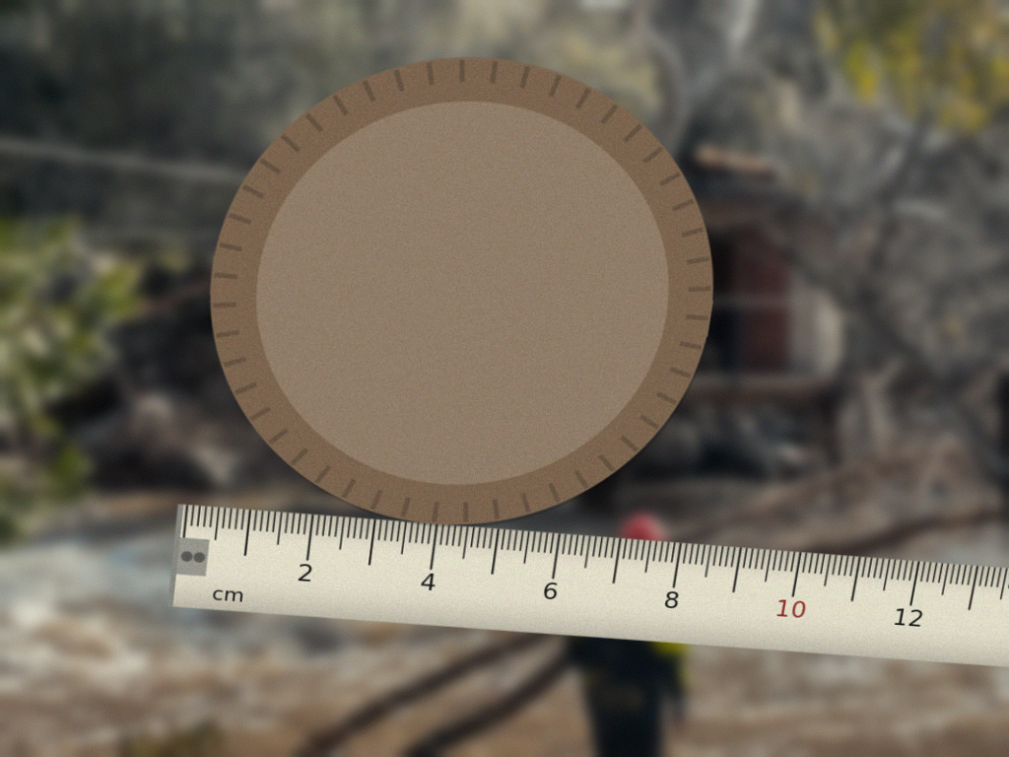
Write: 7.9 cm
